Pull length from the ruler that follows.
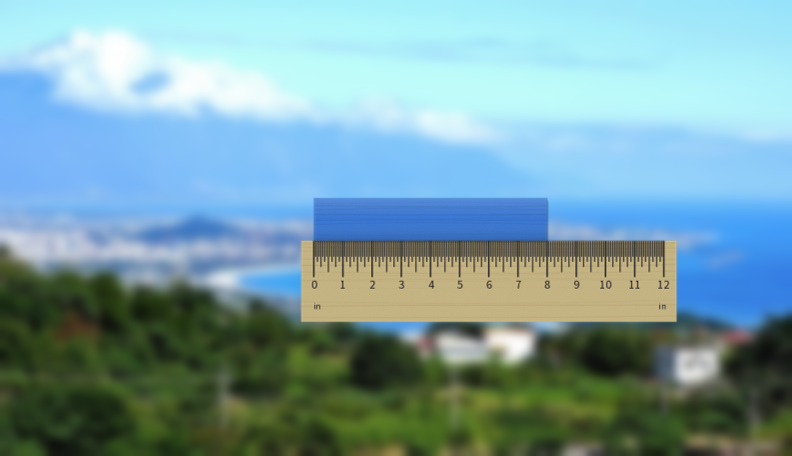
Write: 8 in
